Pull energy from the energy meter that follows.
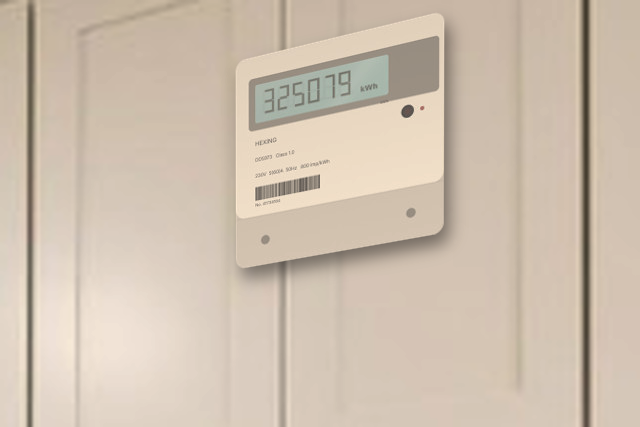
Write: 325079 kWh
